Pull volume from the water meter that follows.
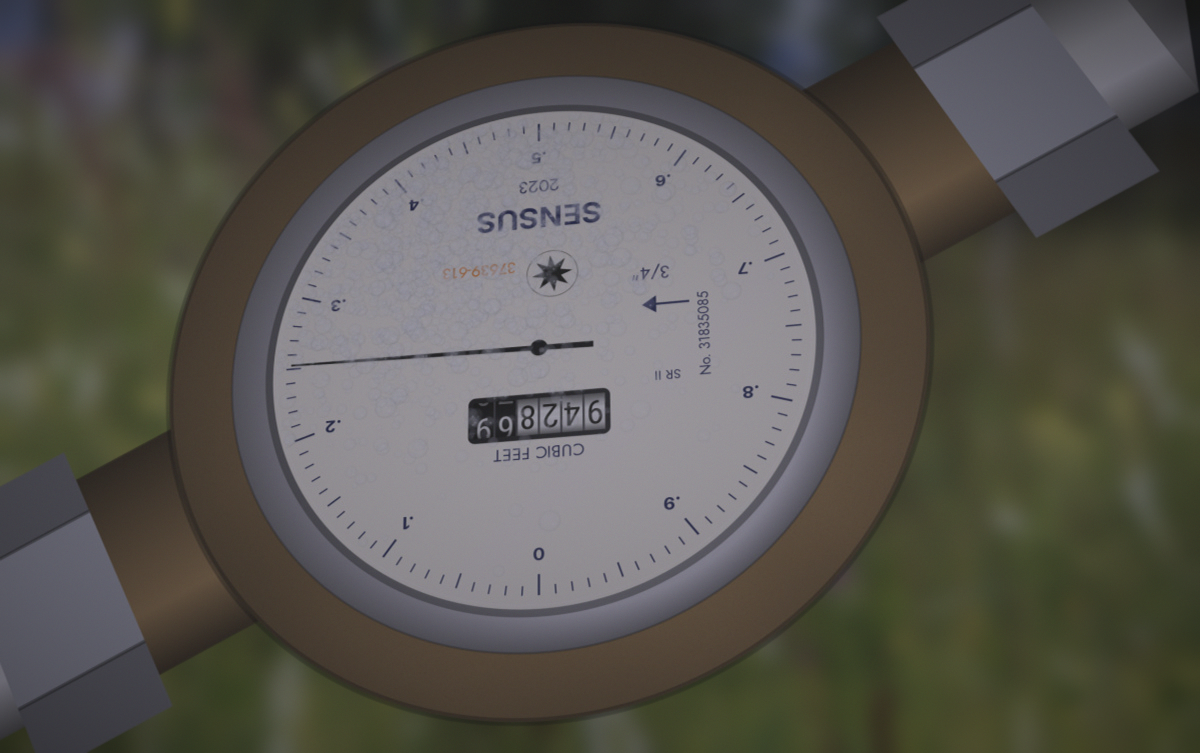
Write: 942869.25 ft³
